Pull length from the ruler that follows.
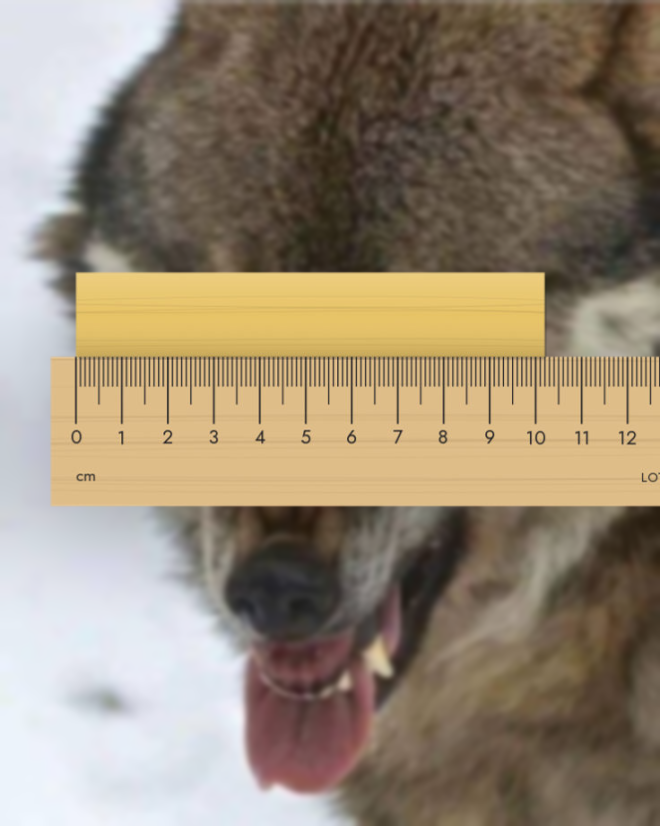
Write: 10.2 cm
